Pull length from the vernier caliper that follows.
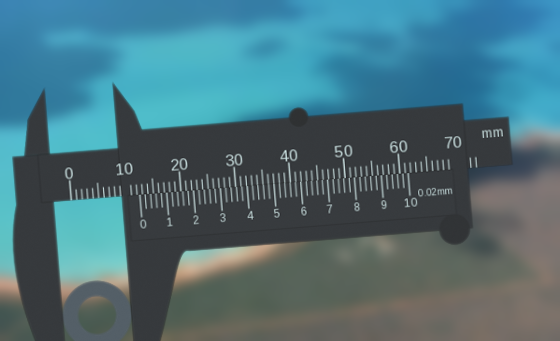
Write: 12.5 mm
